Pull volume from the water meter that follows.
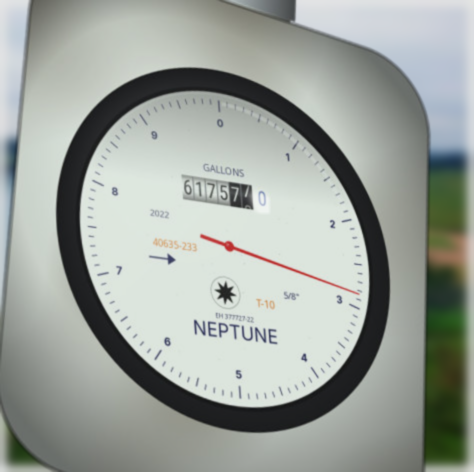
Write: 6175772.8 gal
